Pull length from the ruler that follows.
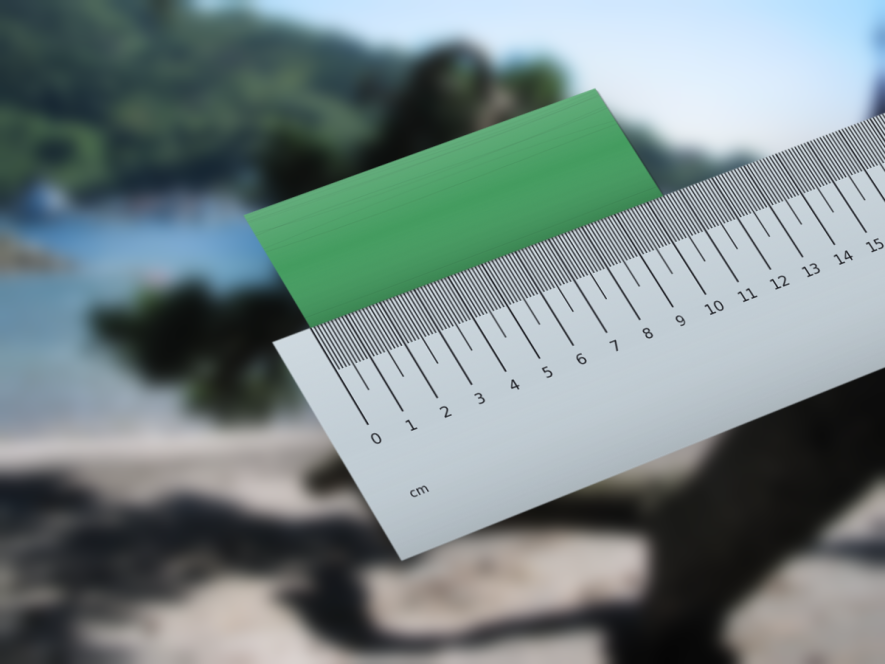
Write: 10.5 cm
